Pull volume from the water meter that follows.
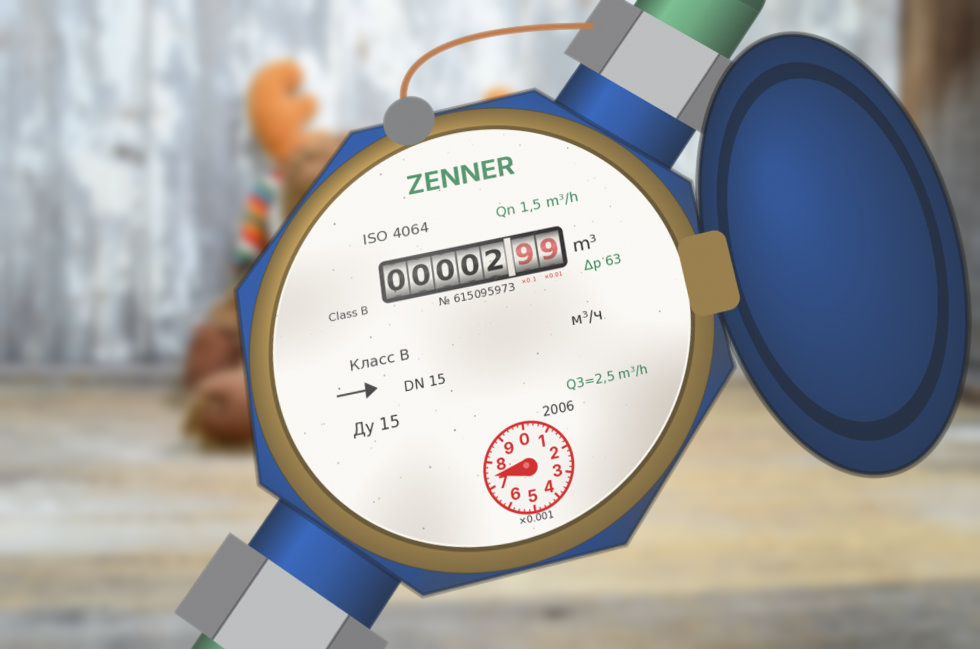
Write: 2.997 m³
